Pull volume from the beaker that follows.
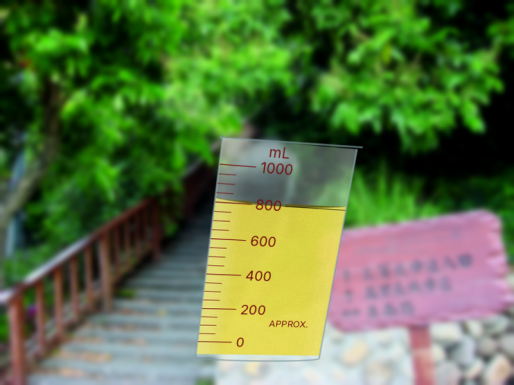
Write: 800 mL
